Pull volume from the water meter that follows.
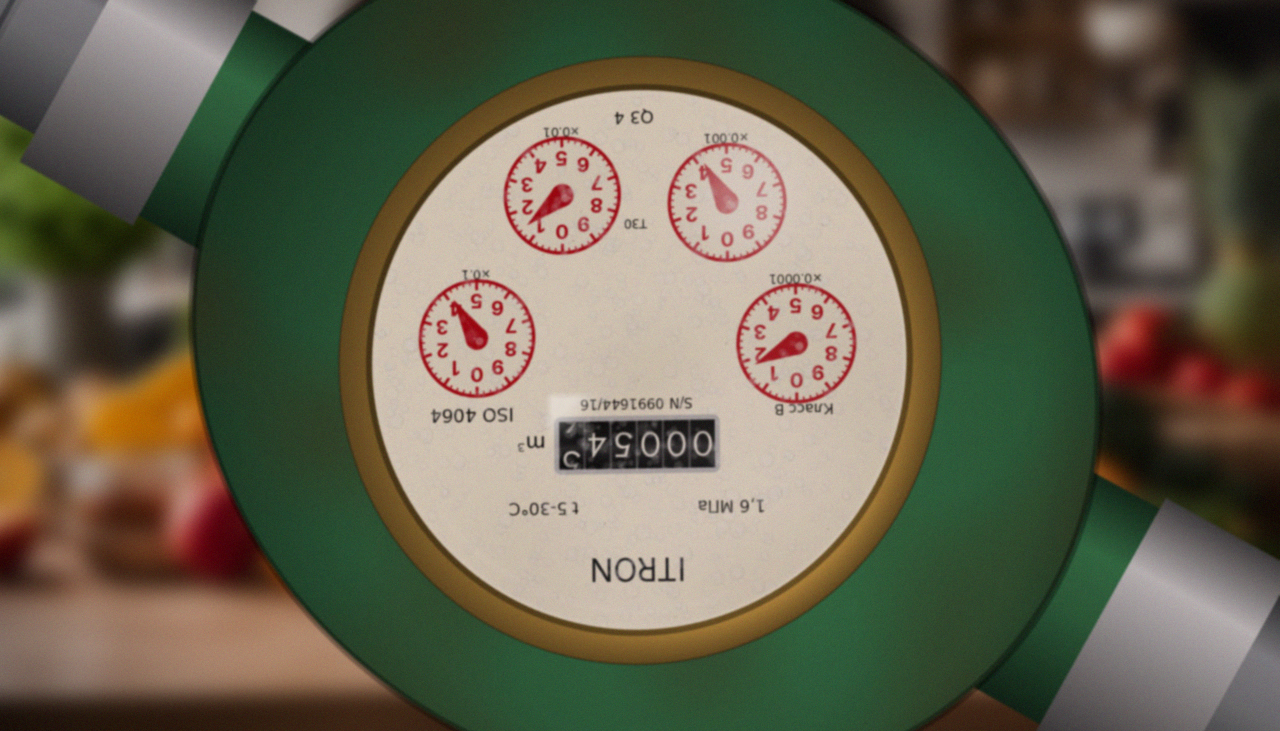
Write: 545.4141 m³
